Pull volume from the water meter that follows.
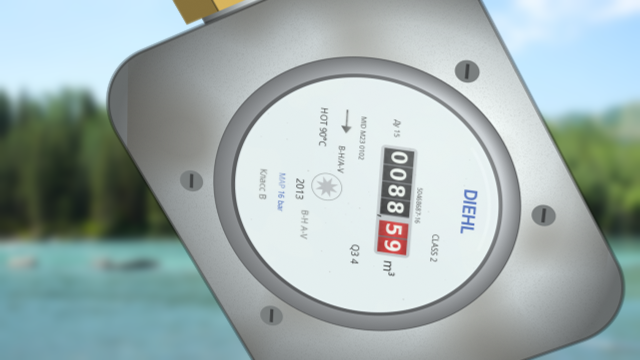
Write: 88.59 m³
